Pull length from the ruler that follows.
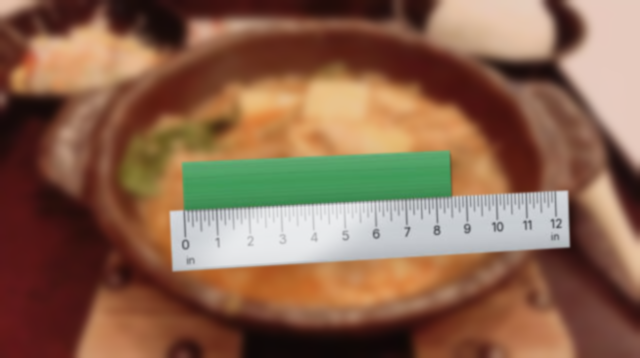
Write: 8.5 in
